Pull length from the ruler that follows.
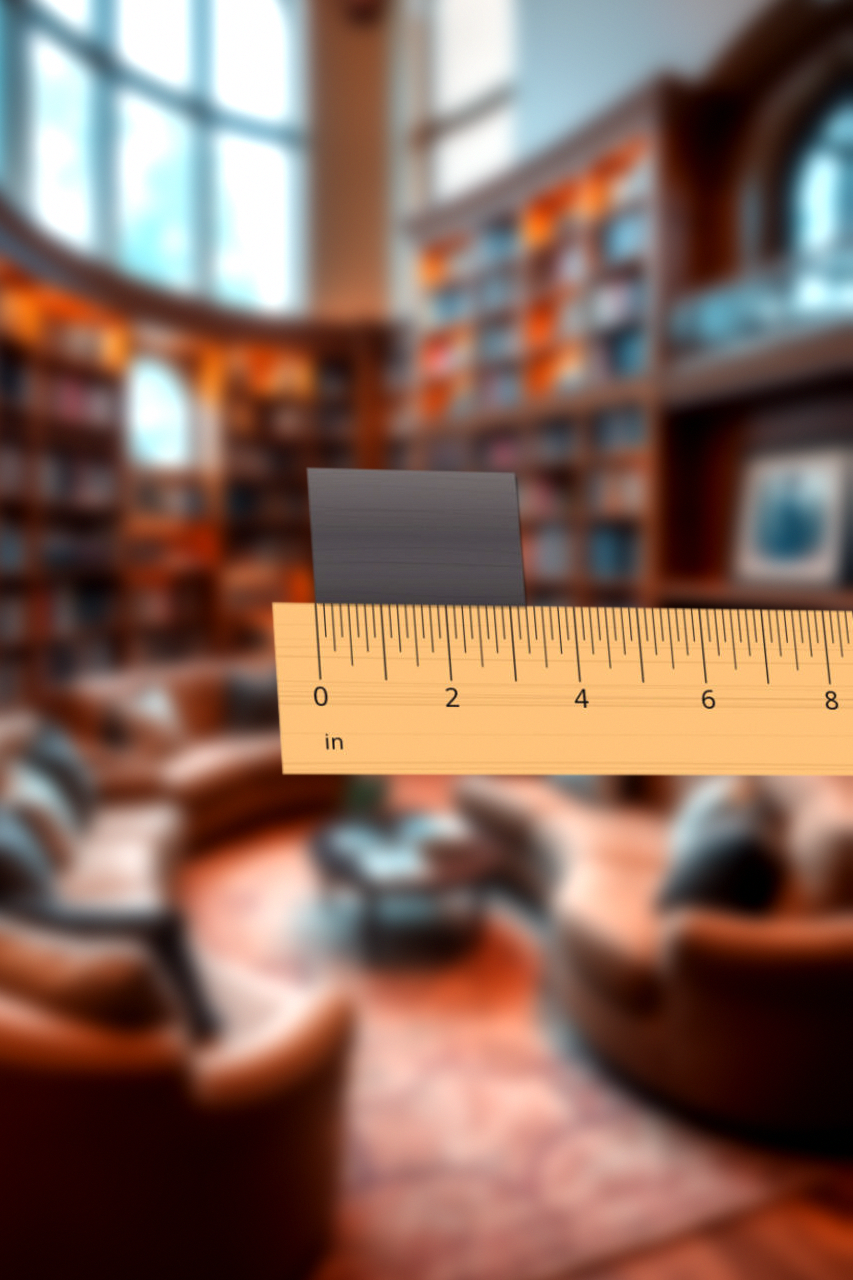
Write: 3.25 in
